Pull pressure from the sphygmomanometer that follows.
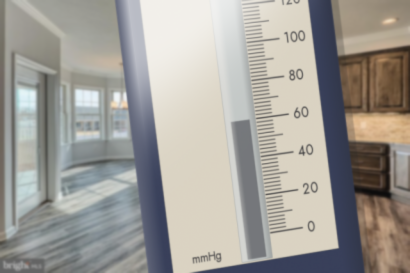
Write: 60 mmHg
